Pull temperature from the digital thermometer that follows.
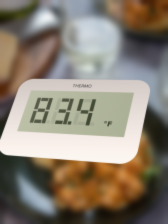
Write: 83.4 °F
